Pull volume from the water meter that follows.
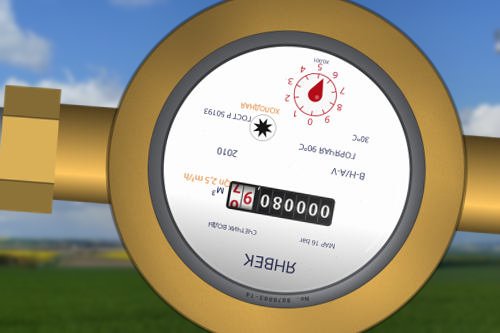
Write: 80.965 m³
